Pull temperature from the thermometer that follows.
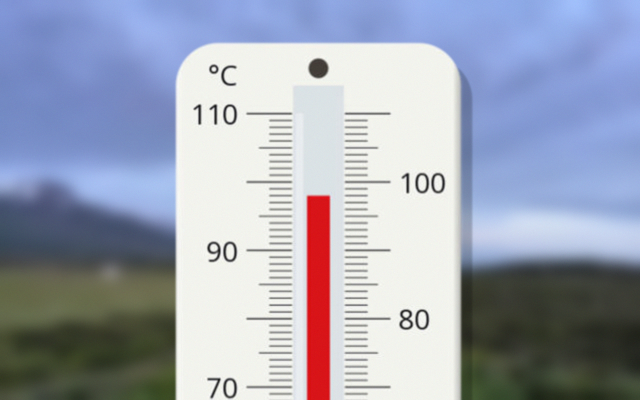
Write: 98 °C
